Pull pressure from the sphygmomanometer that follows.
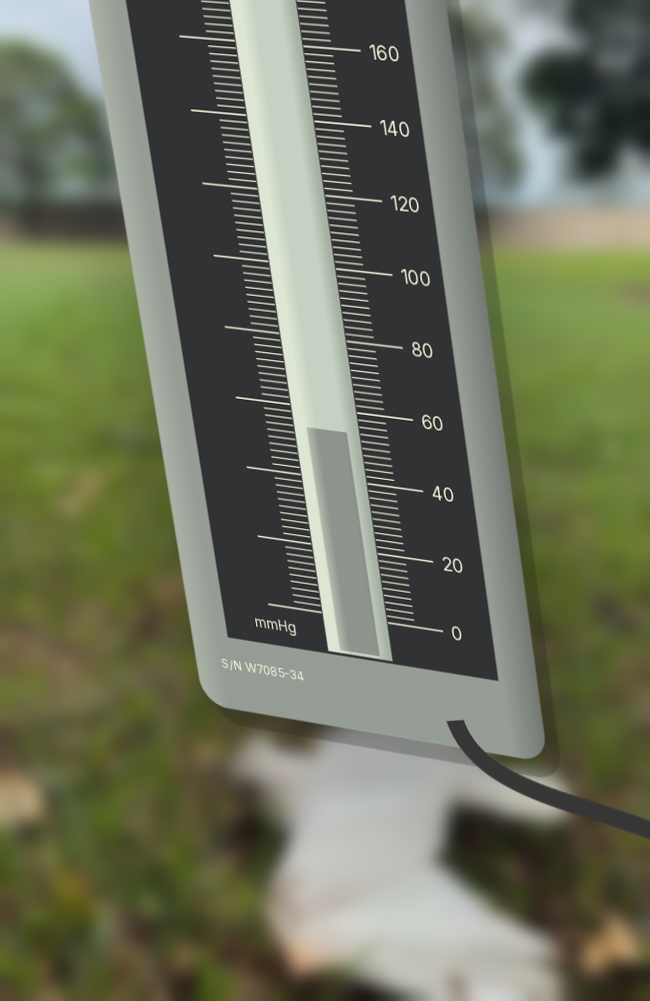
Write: 54 mmHg
